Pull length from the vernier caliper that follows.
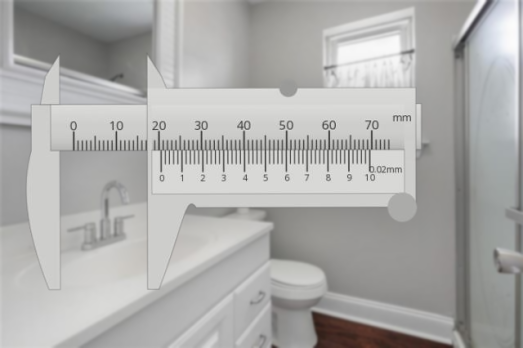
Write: 20.5 mm
